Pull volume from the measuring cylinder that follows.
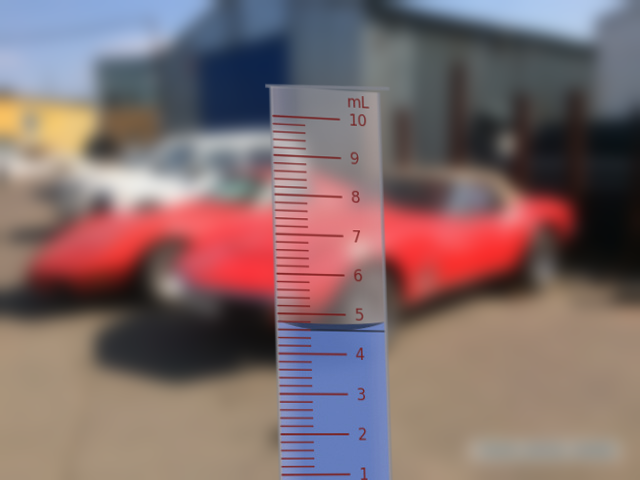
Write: 4.6 mL
